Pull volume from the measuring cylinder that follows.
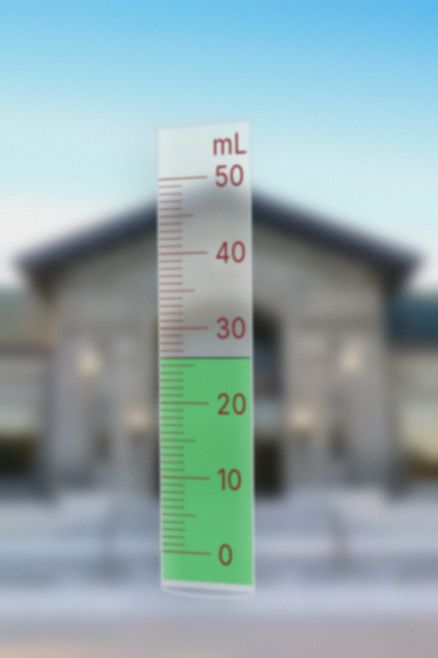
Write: 26 mL
